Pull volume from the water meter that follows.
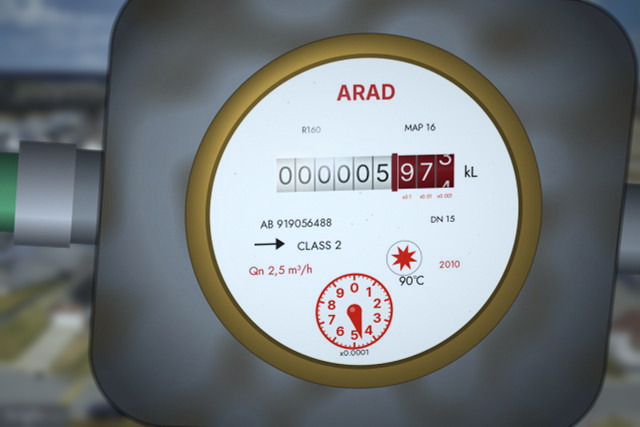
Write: 5.9734 kL
